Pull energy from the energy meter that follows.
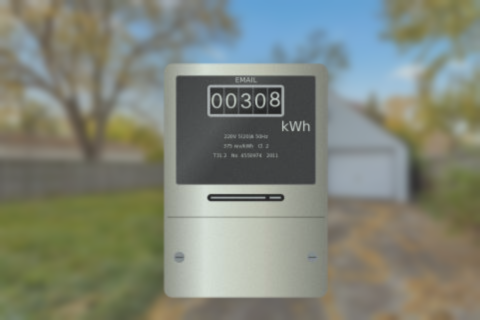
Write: 308 kWh
